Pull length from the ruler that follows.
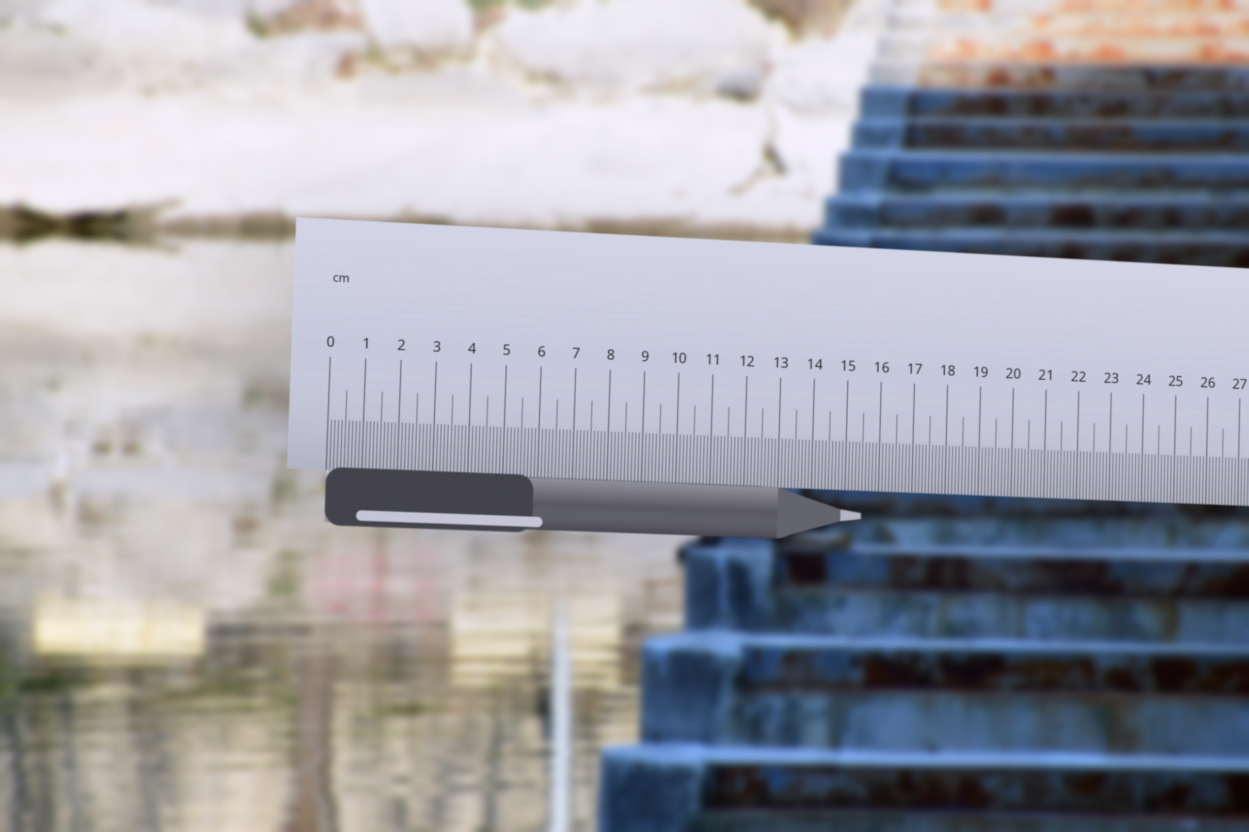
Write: 15.5 cm
